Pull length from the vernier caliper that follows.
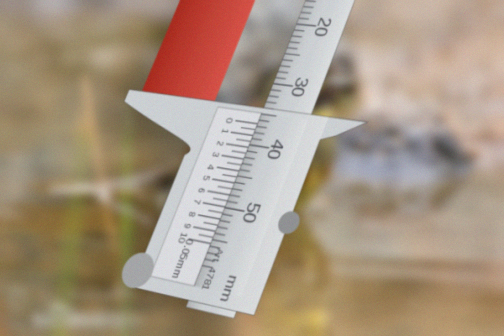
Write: 36.6 mm
